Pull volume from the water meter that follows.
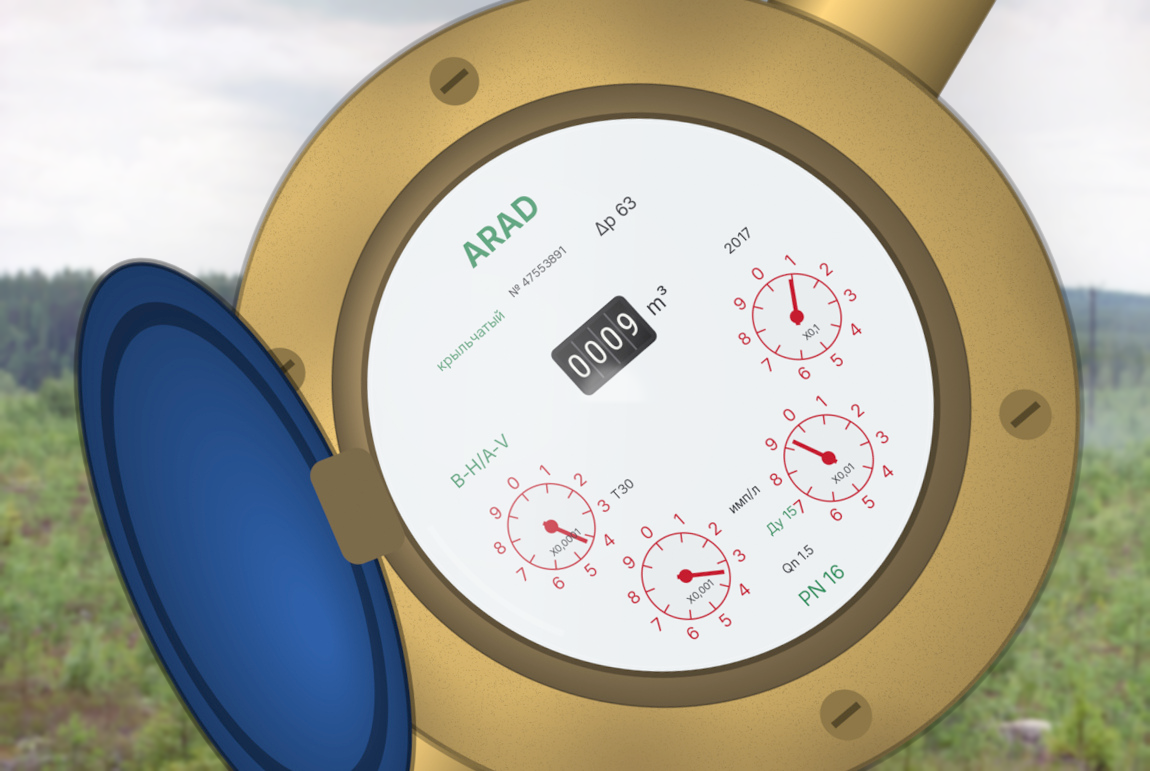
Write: 9.0934 m³
